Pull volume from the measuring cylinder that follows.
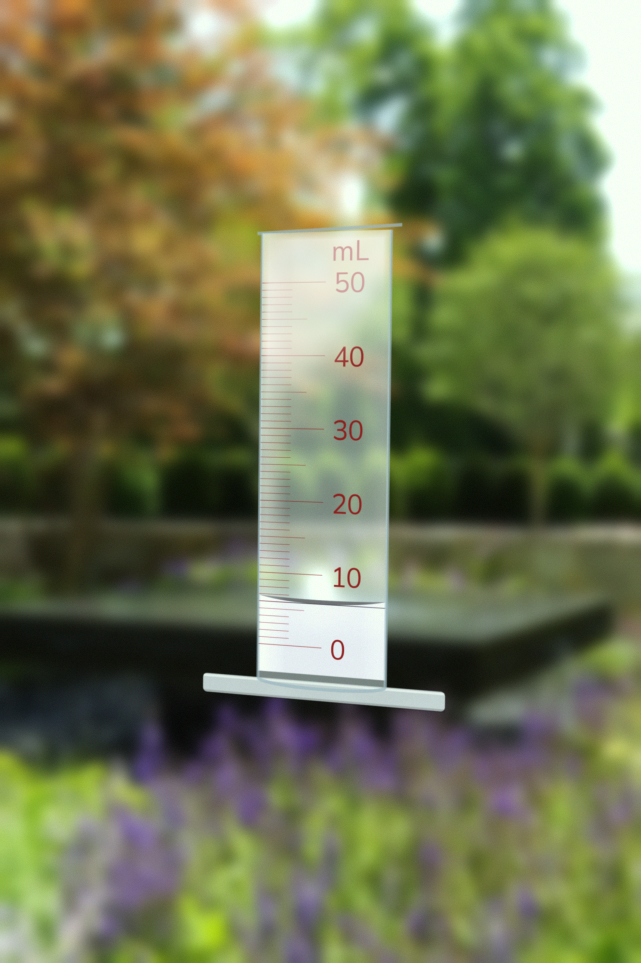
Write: 6 mL
